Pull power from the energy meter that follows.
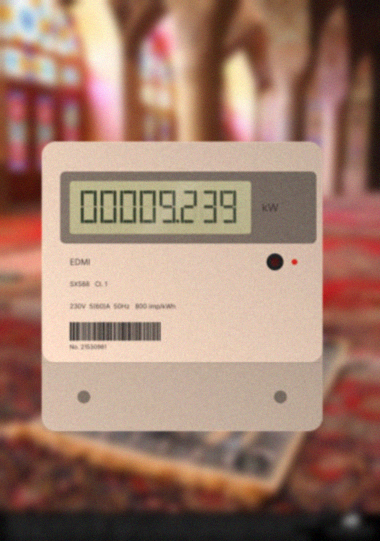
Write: 9.239 kW
